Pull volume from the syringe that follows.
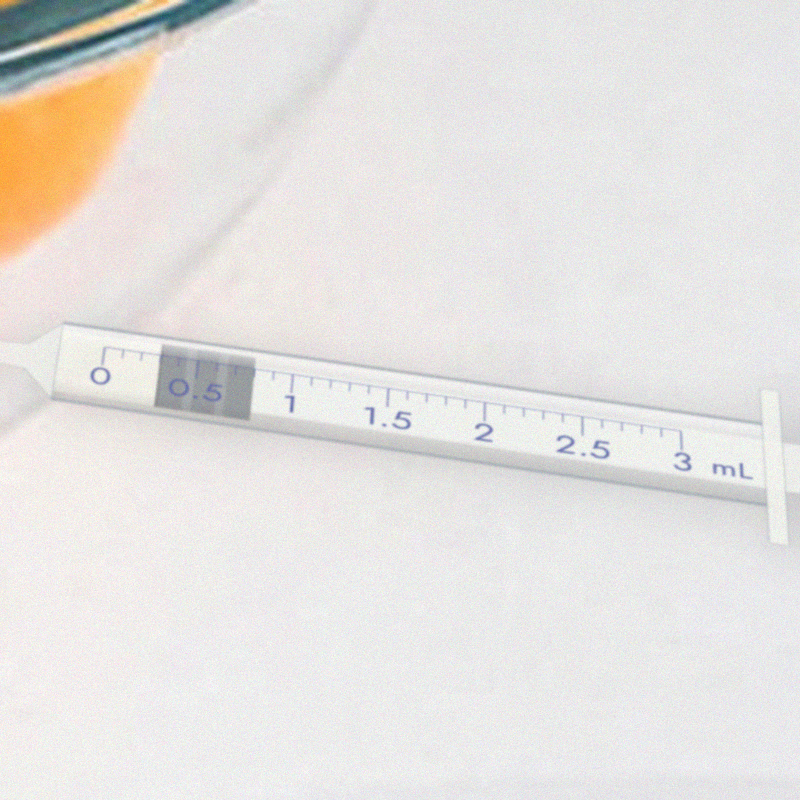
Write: 0.3 mL
